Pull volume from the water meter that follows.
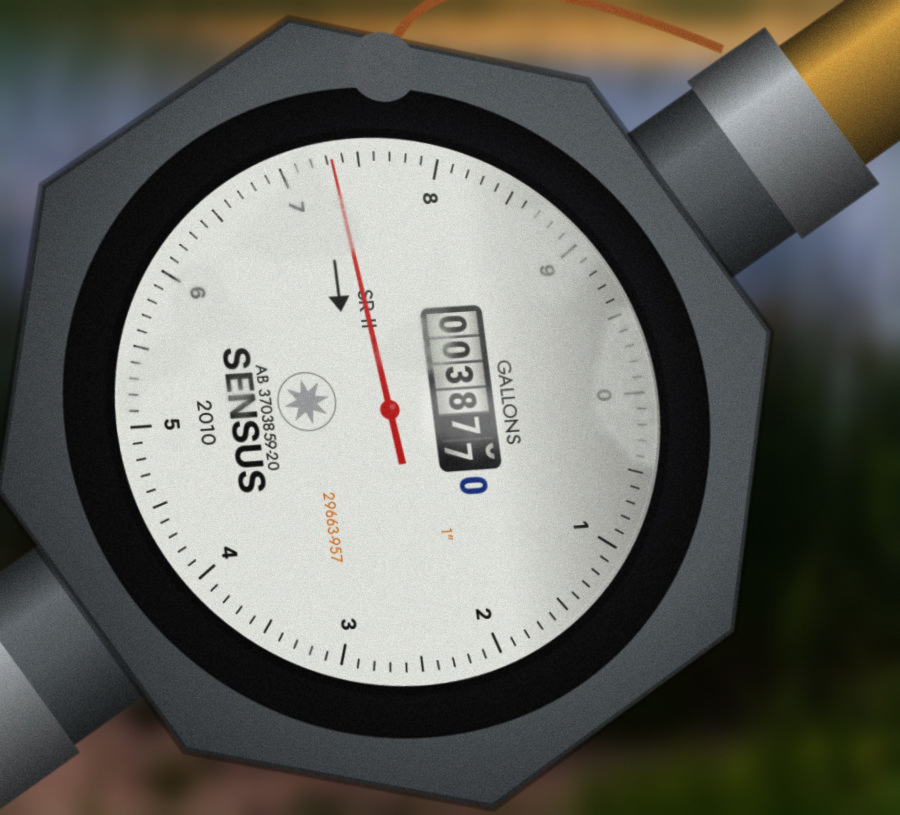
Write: 38767.3 gal
